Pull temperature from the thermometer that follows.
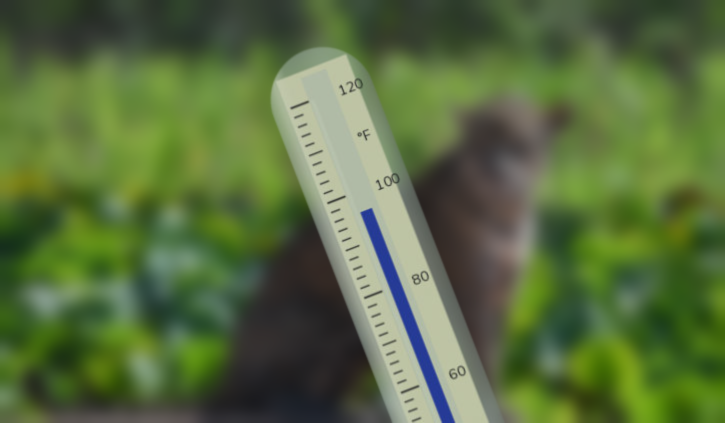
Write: 96 °F
